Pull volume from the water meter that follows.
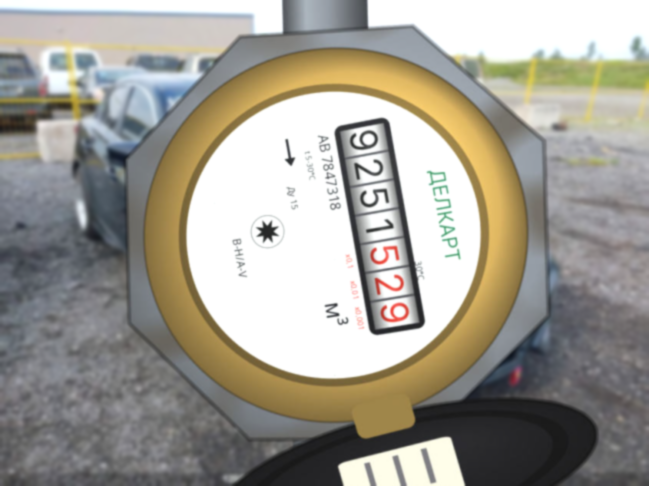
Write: 9251.529 m³
